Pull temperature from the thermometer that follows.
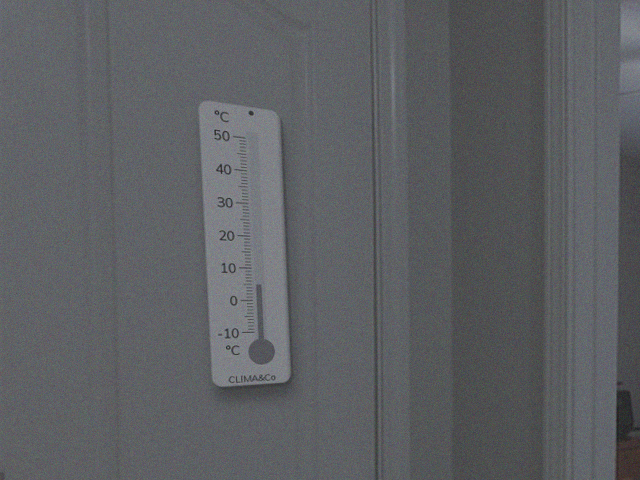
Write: 5 °C
